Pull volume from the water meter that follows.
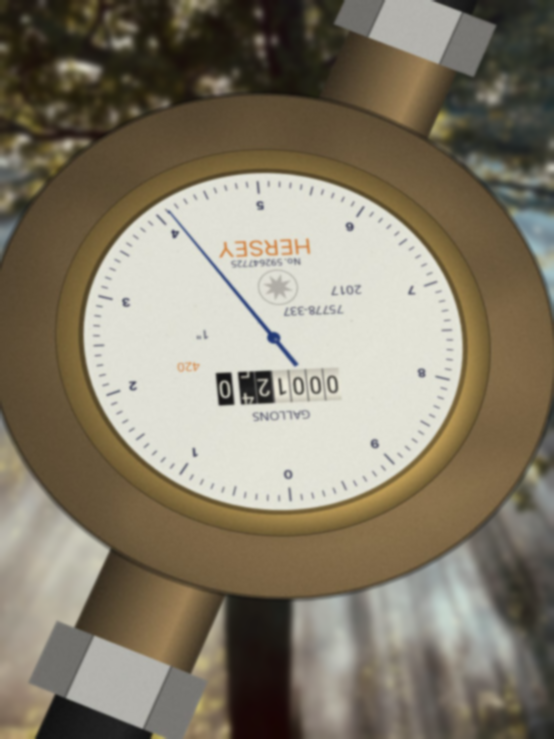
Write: 1244.1 gal
